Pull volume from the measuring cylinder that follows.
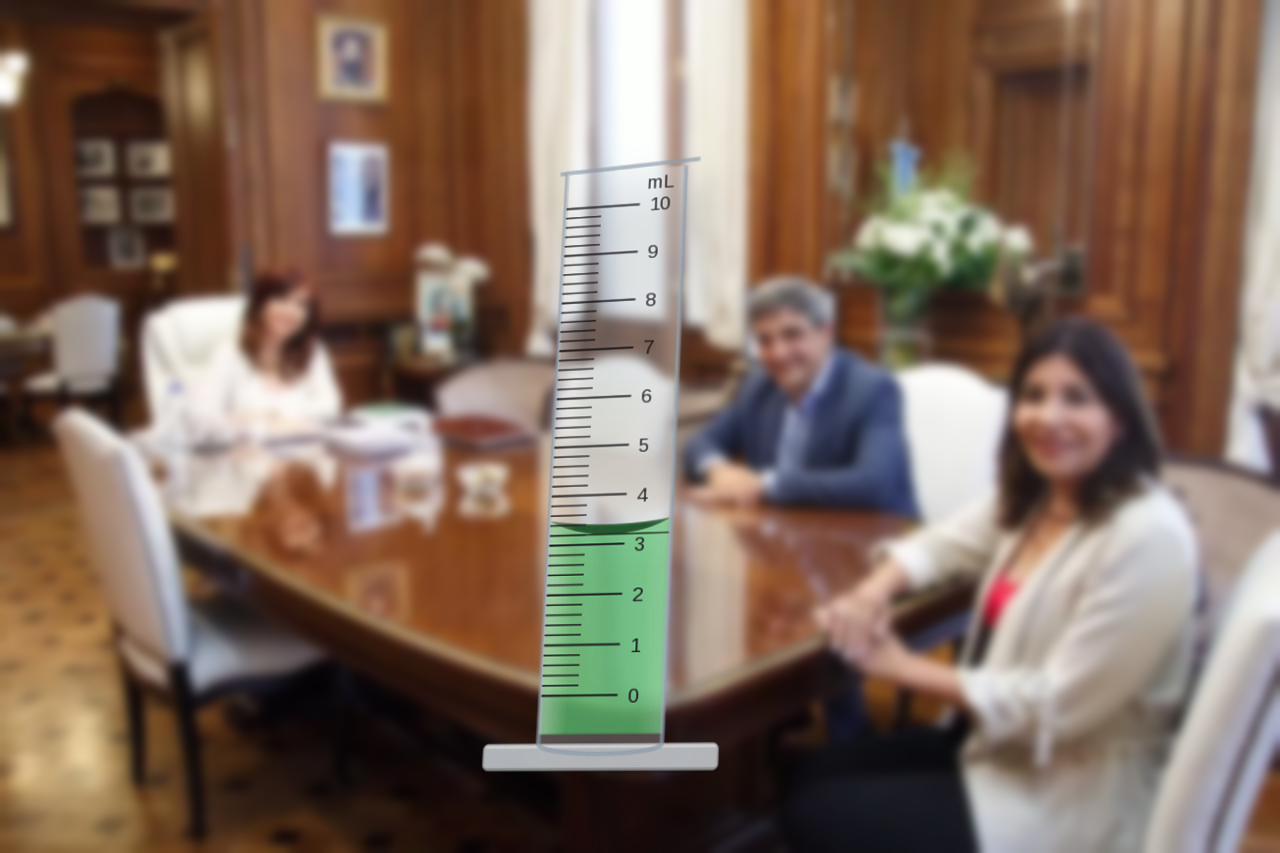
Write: 3.2 mL
